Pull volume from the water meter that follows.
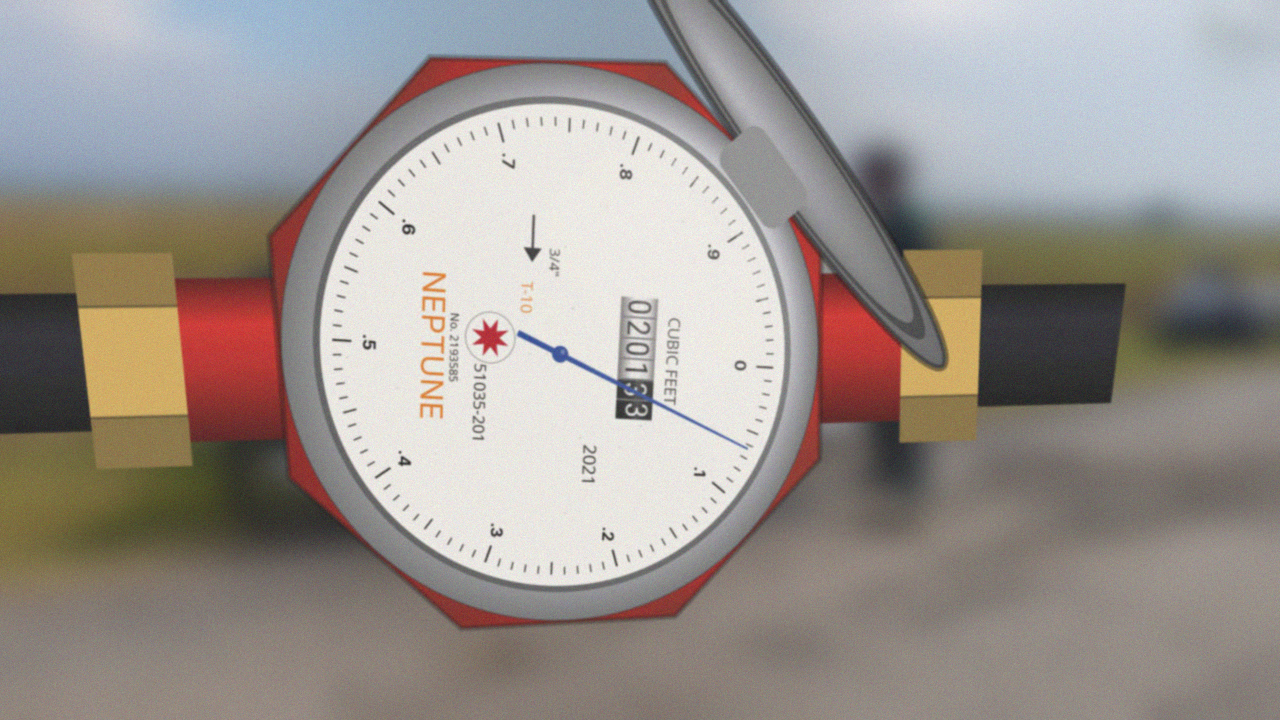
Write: 20133.06 ft³
